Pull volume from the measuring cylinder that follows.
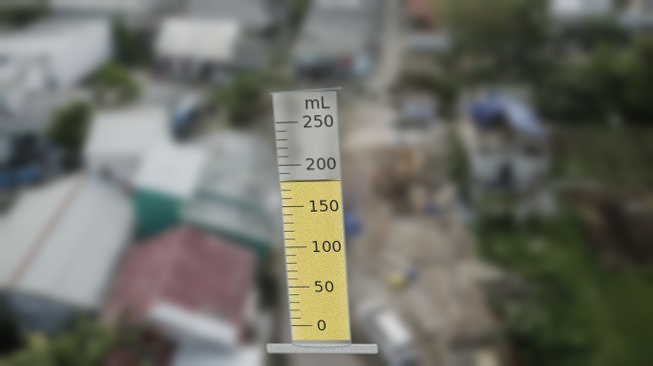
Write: 180 mL
